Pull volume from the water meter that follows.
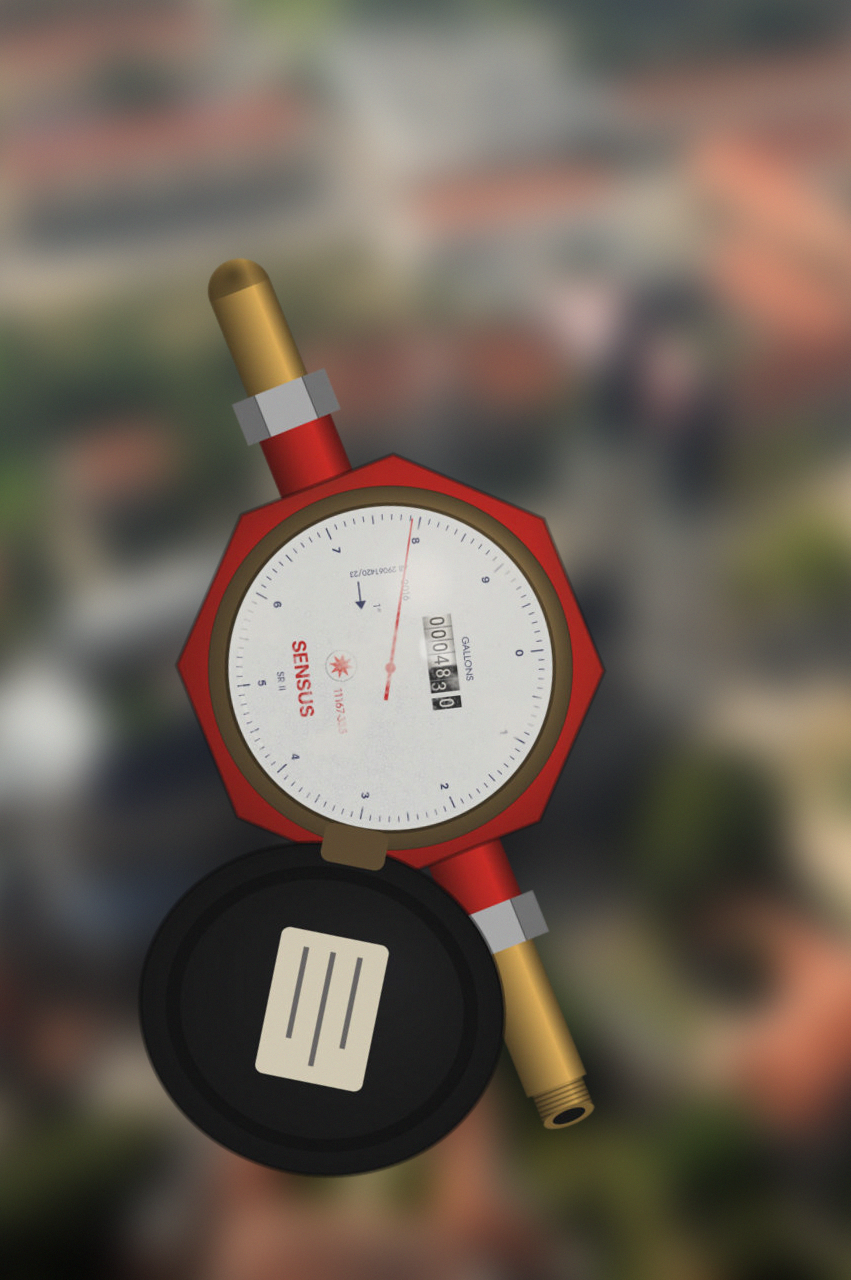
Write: 4827.9 gal
